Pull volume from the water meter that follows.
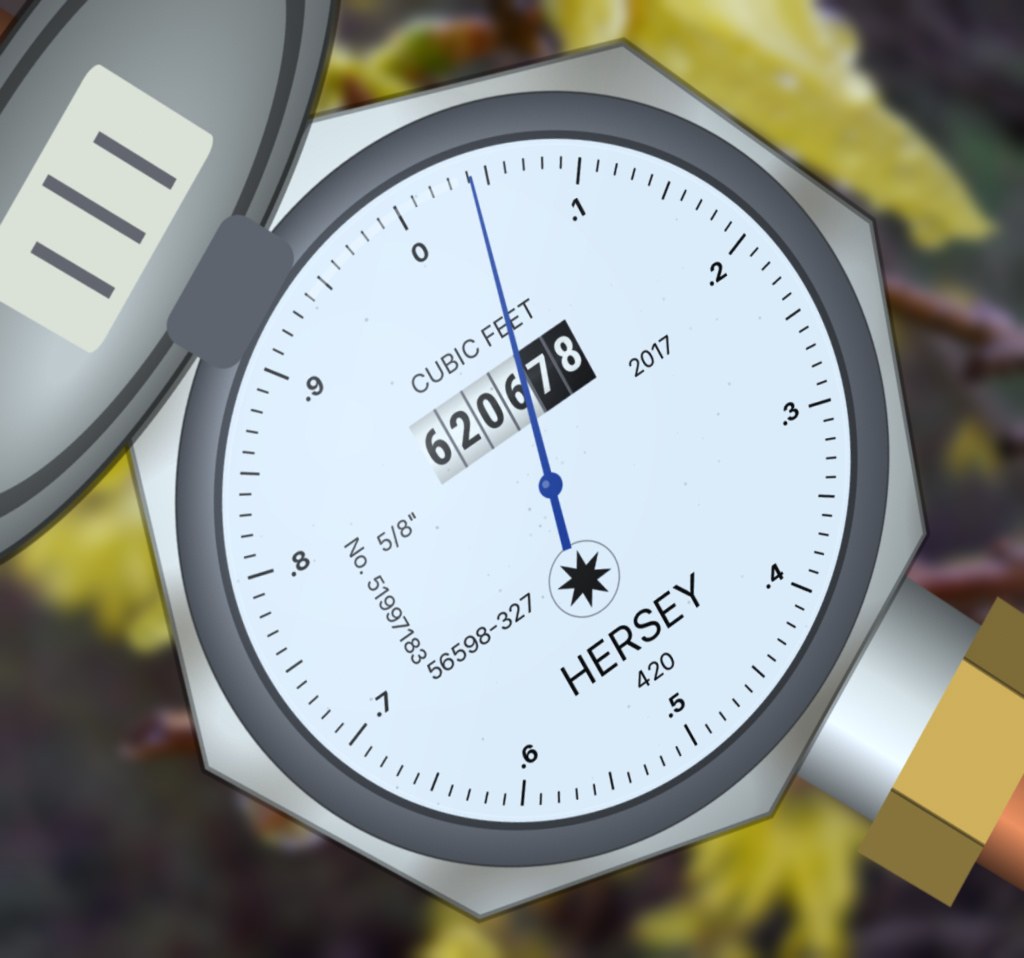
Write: 620678.04 ft³
